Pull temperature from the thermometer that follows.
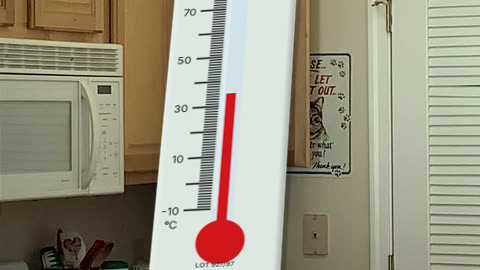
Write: 35 °C
